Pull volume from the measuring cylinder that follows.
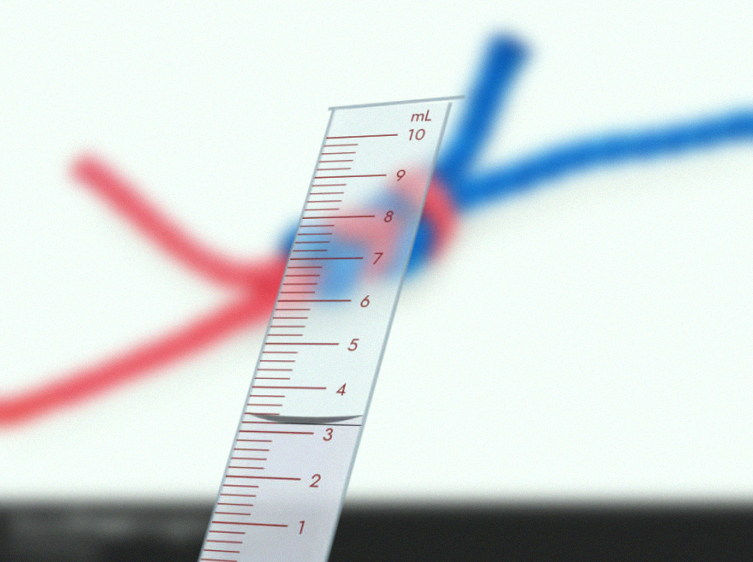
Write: 3.2 mL
